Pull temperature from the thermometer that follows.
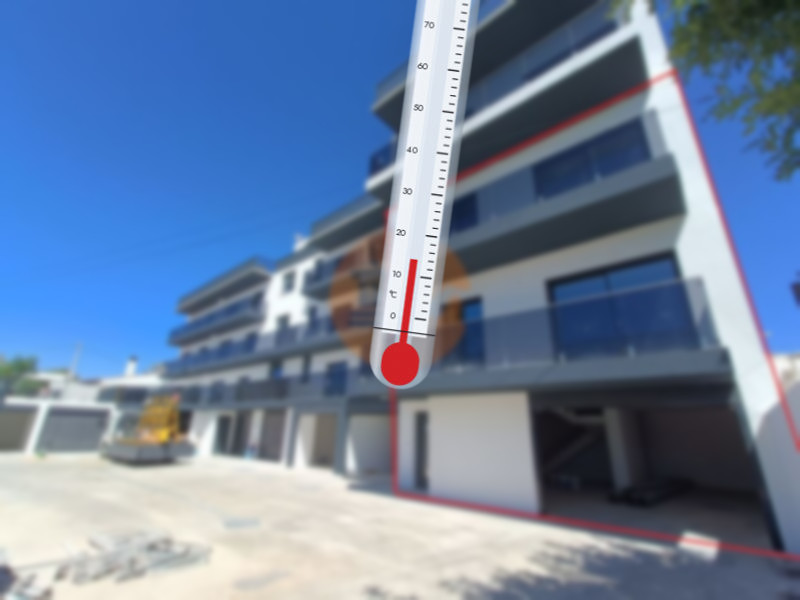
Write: 14 °C
